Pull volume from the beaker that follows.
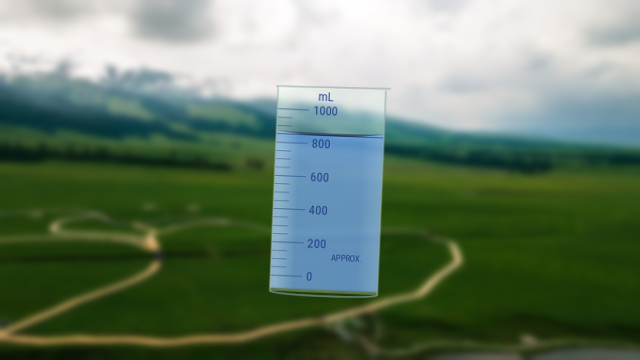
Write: 850 mL
